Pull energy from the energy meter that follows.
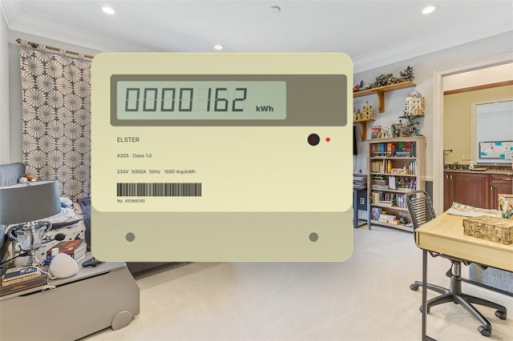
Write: 162 kWh
